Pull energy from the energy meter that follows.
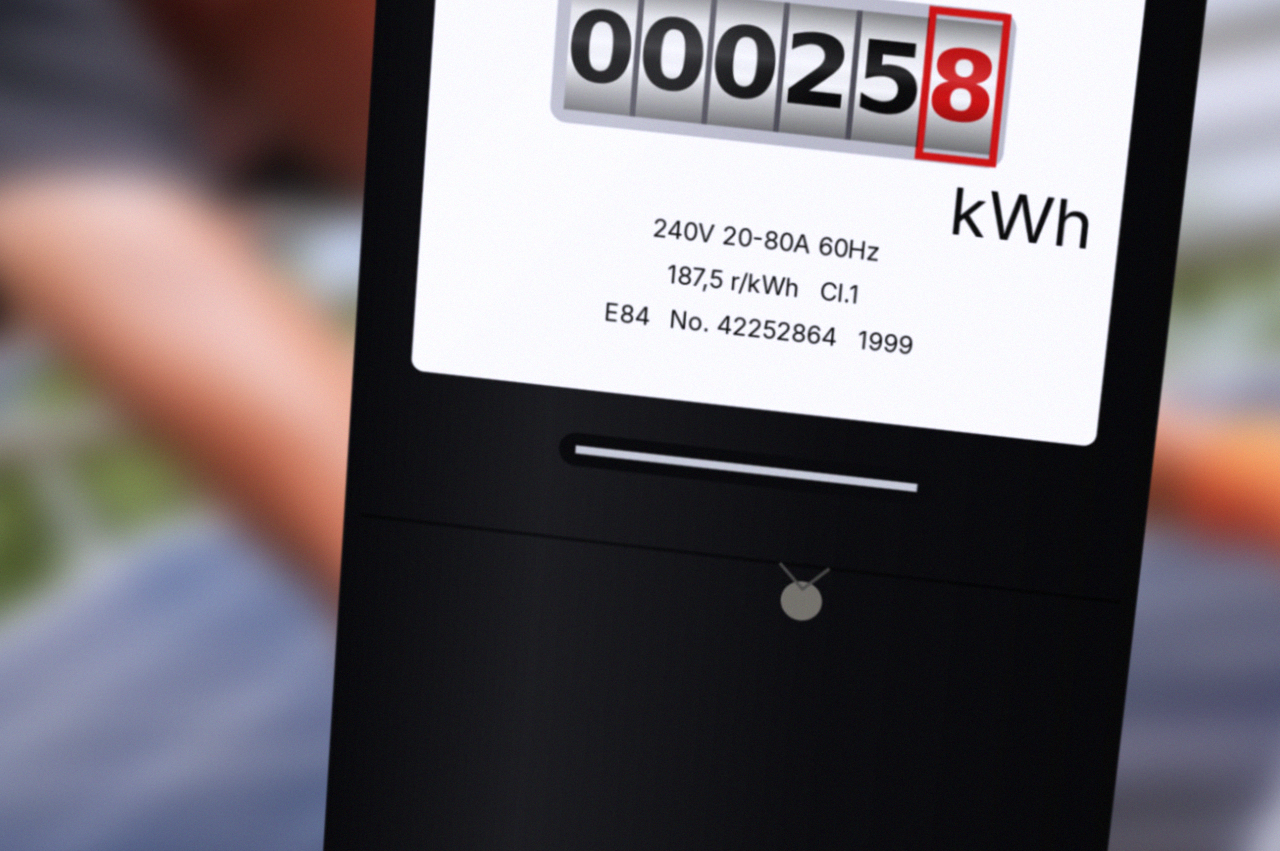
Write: 25.8 kWh
